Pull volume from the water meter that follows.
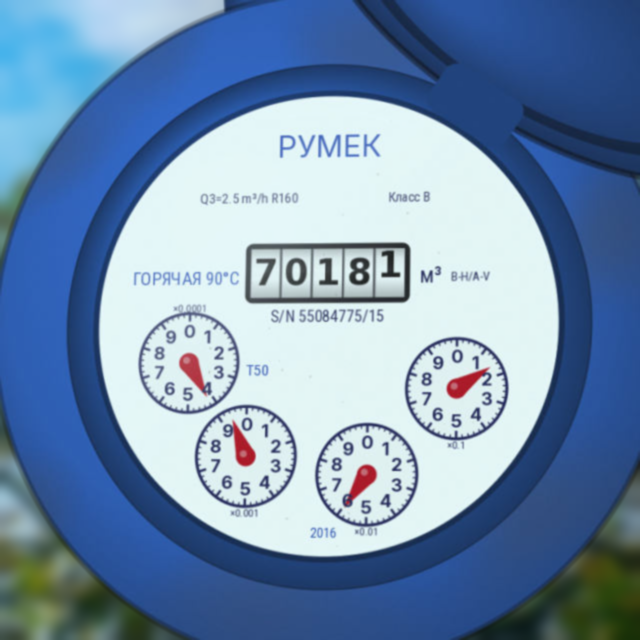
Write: 70181.1594 m³
